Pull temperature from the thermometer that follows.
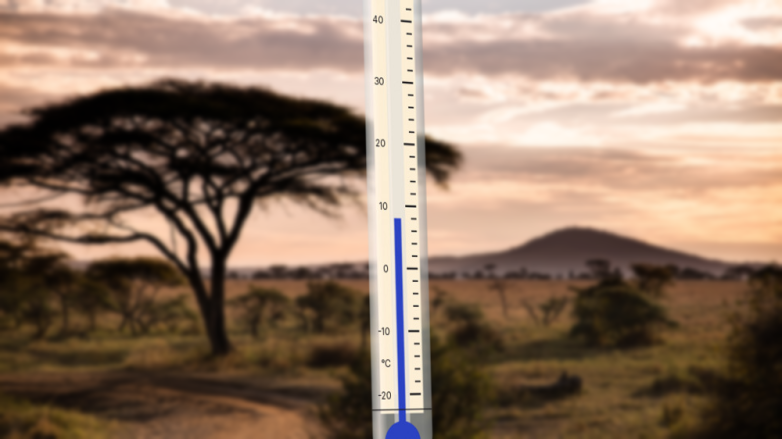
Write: 8 °C
